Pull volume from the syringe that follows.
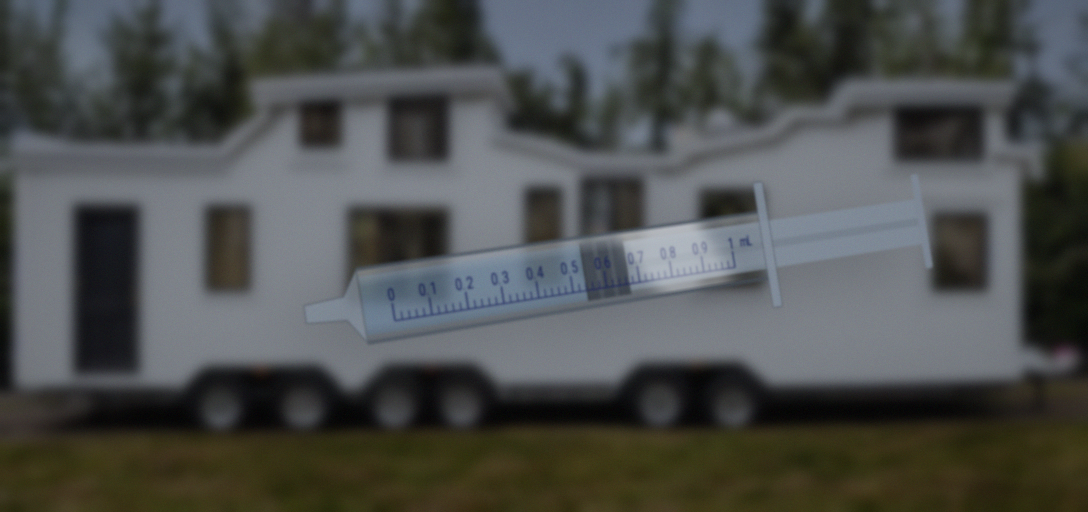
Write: 0.54 mL
